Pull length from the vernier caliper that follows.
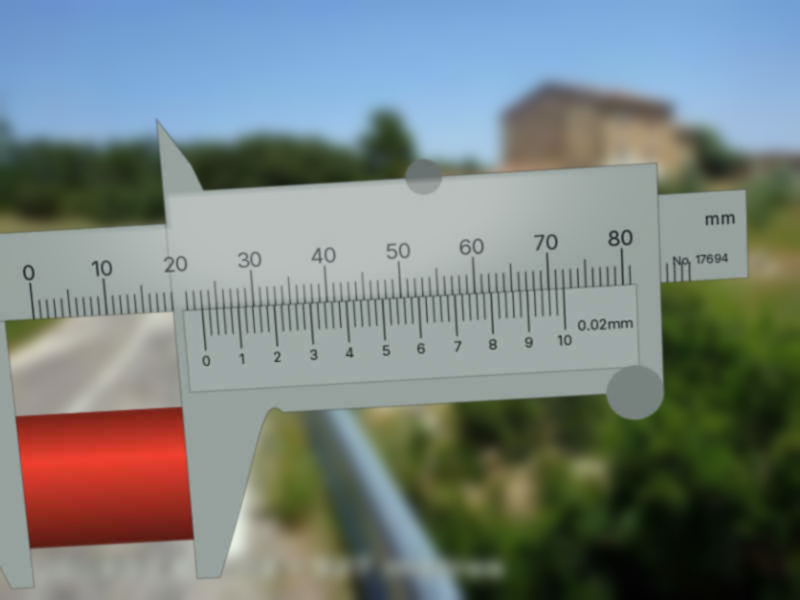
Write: 23.0 mm
